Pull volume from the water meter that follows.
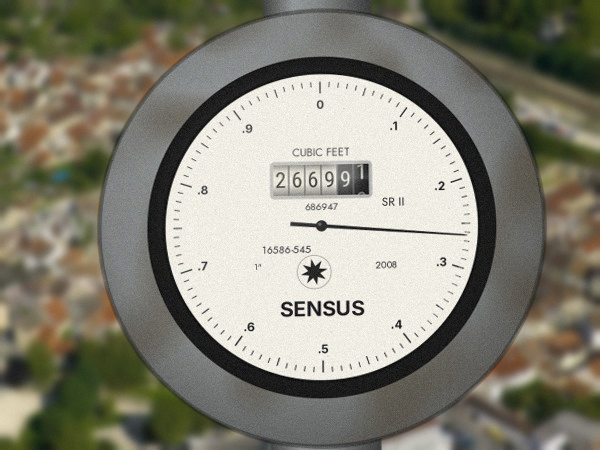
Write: 266991.26 ft³
